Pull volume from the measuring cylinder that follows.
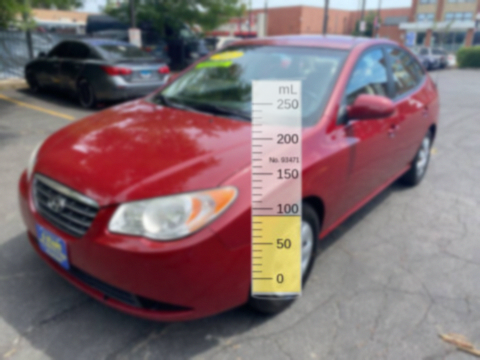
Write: 90 mL
